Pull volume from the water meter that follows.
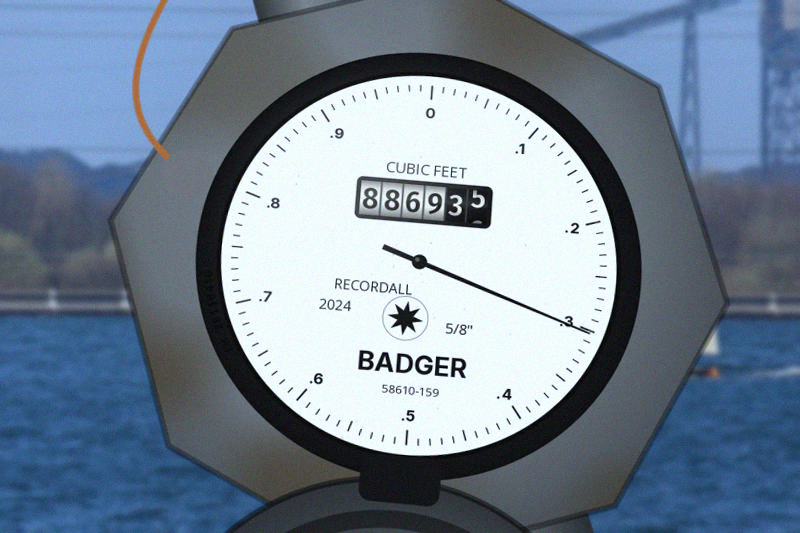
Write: 886935.30 ft³
